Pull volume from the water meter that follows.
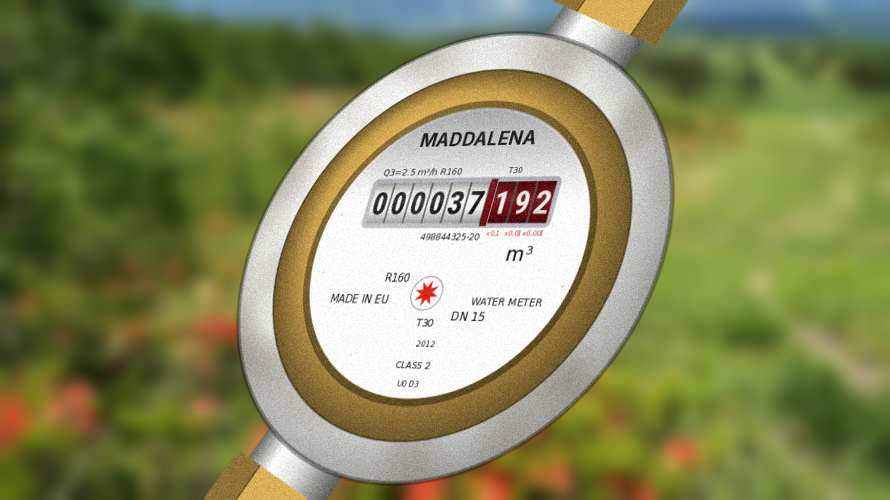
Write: 37.192 m³
